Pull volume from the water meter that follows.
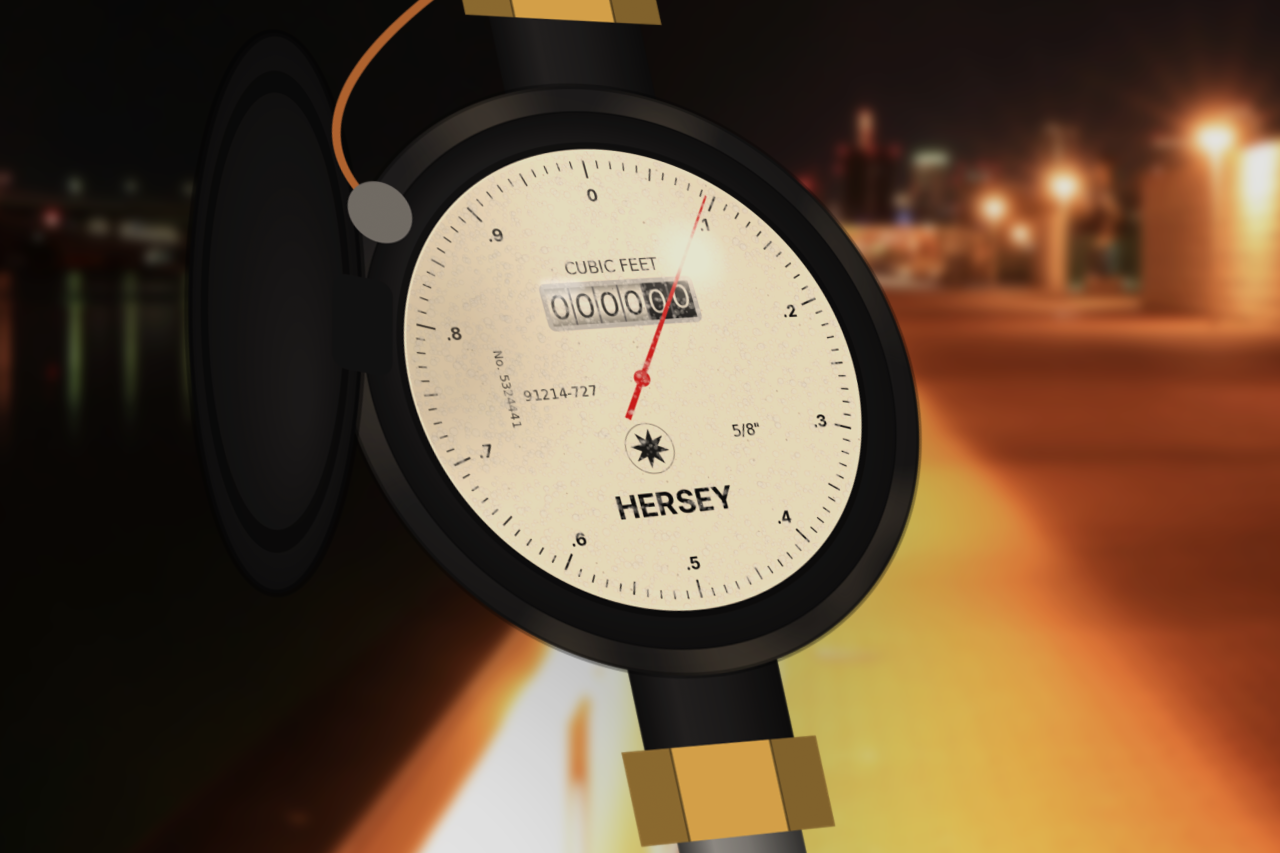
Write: 0.09 ft³
